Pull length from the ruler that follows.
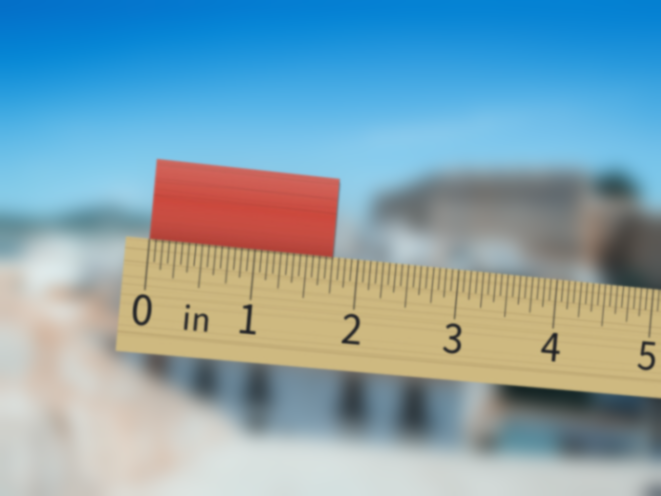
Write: 1.75 in
